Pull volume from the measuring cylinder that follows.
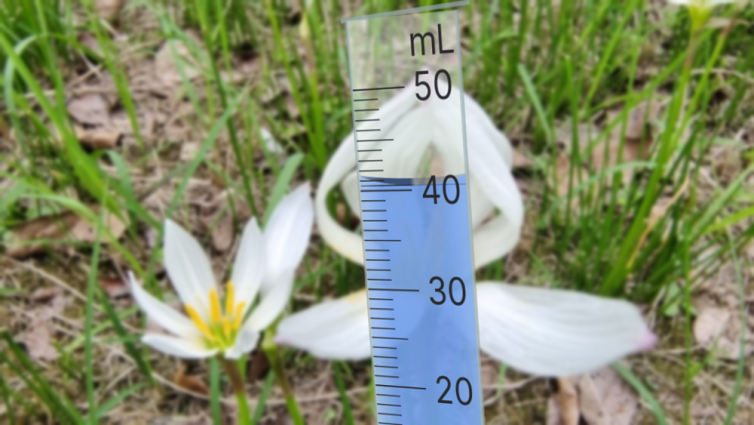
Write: 40.5 mL
